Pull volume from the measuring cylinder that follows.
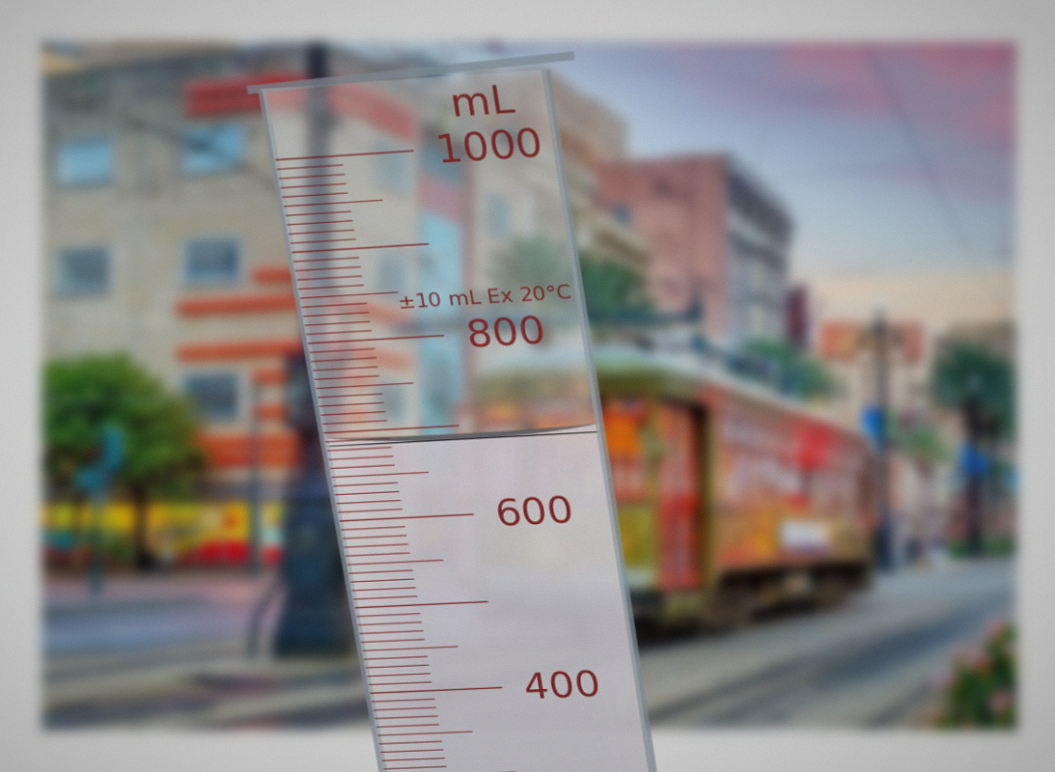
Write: 685 mL
